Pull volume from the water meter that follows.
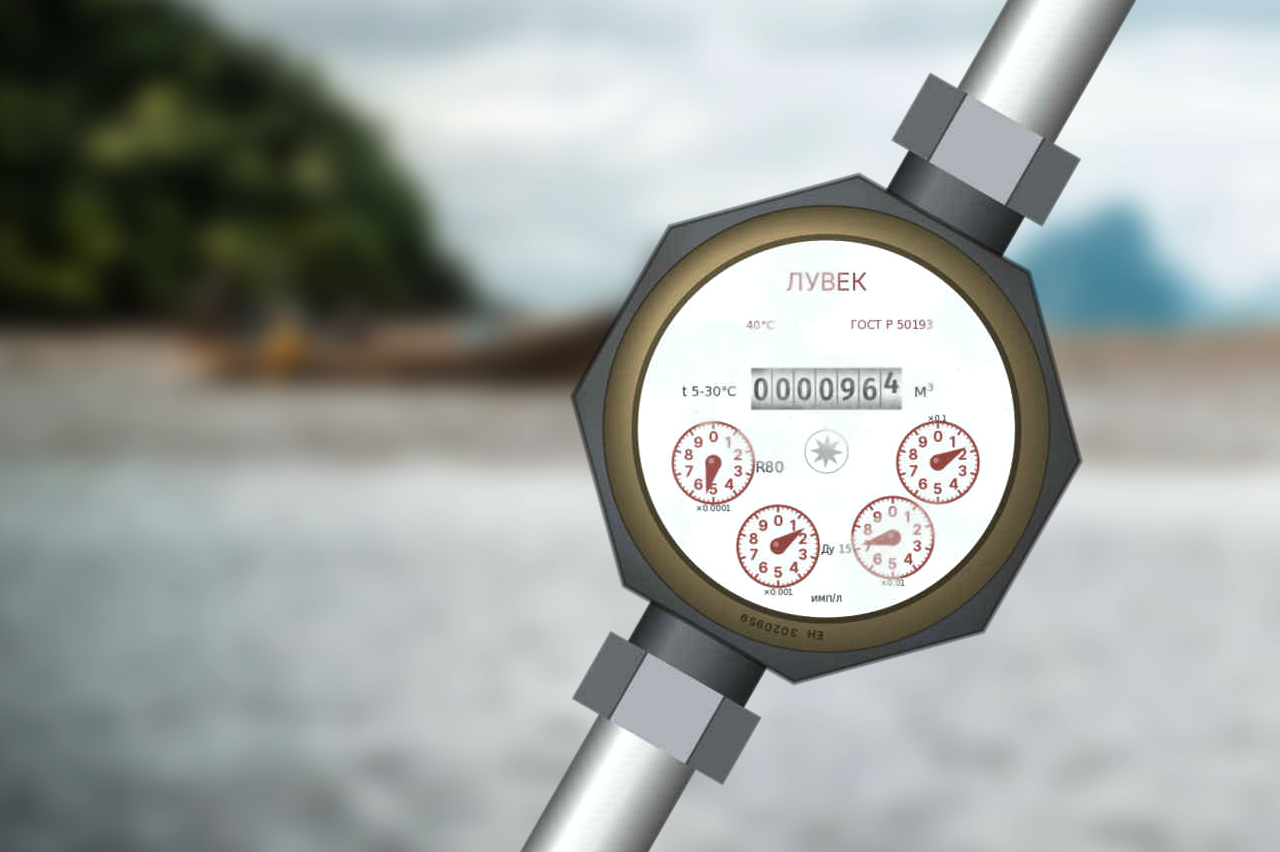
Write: 964.1715 m³
